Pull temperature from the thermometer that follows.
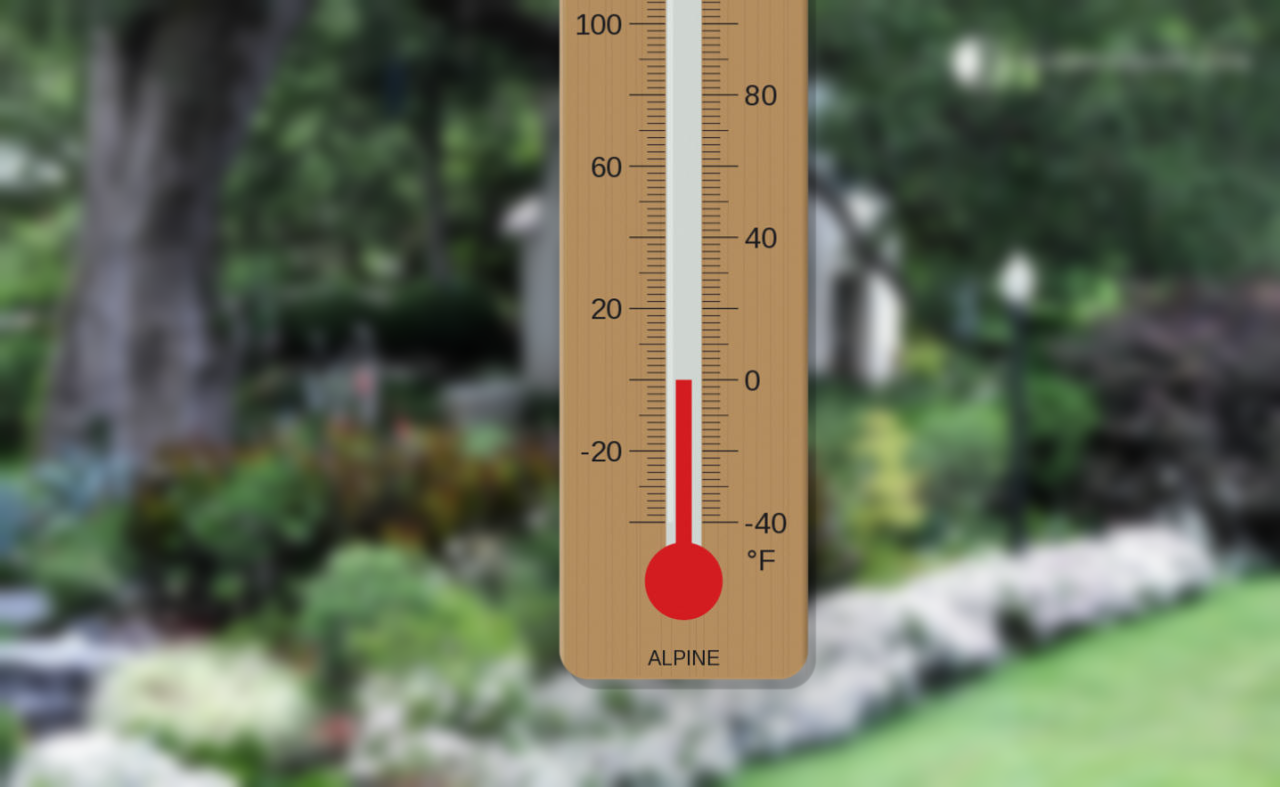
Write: 0 °F
